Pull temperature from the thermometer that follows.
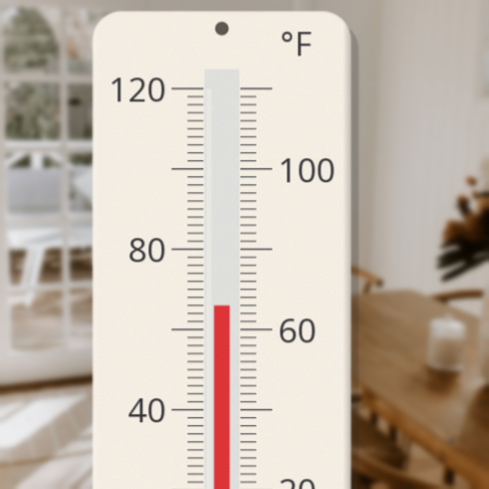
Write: 66 °F
